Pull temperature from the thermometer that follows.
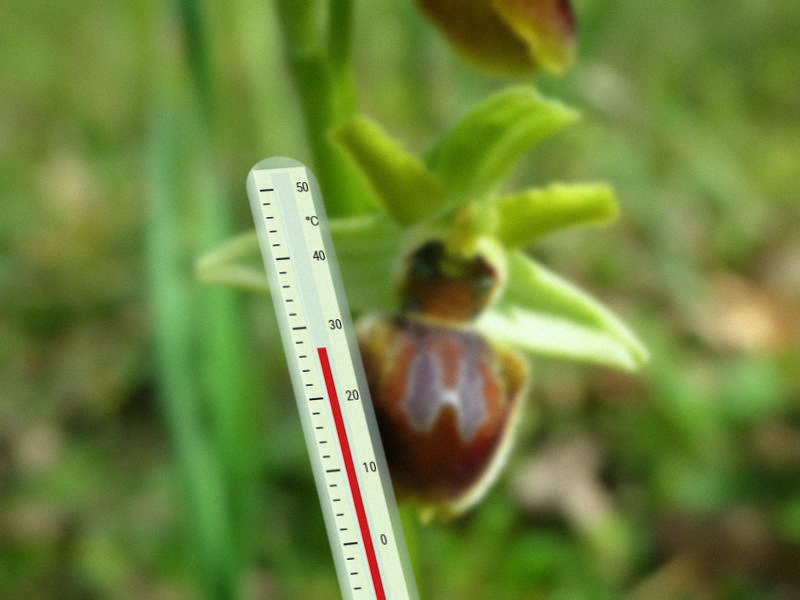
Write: 27 °C
